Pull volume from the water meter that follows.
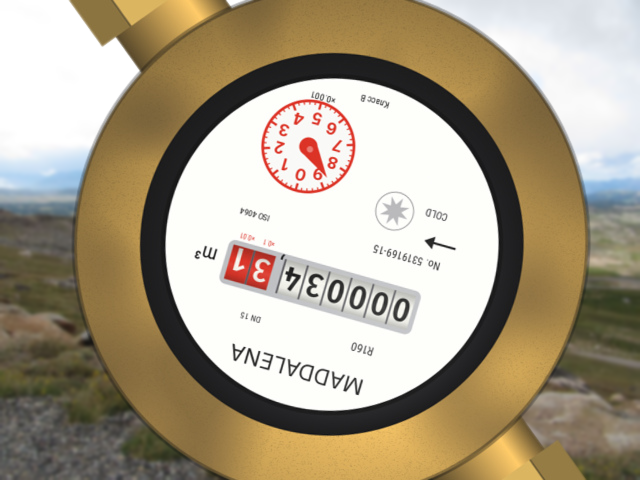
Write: 34.308 m³
